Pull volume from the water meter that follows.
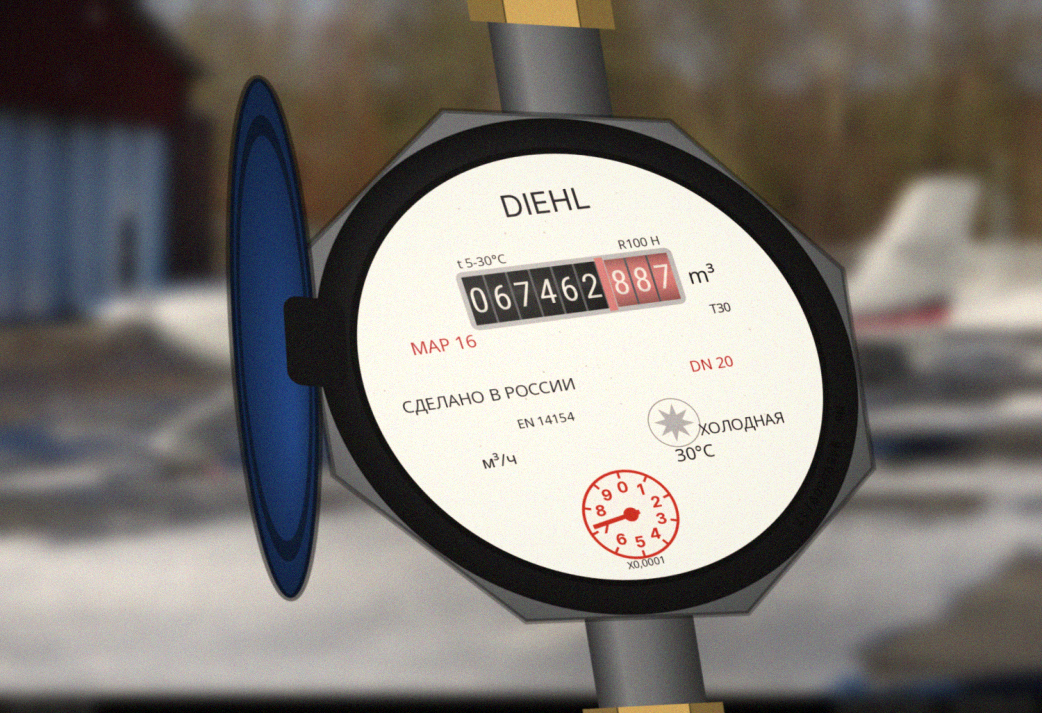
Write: 67462.8877 m³
